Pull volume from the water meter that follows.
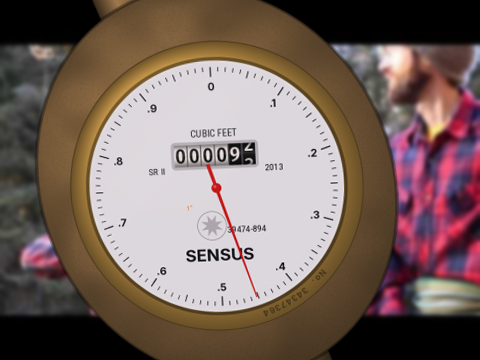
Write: 92.45 ft³
